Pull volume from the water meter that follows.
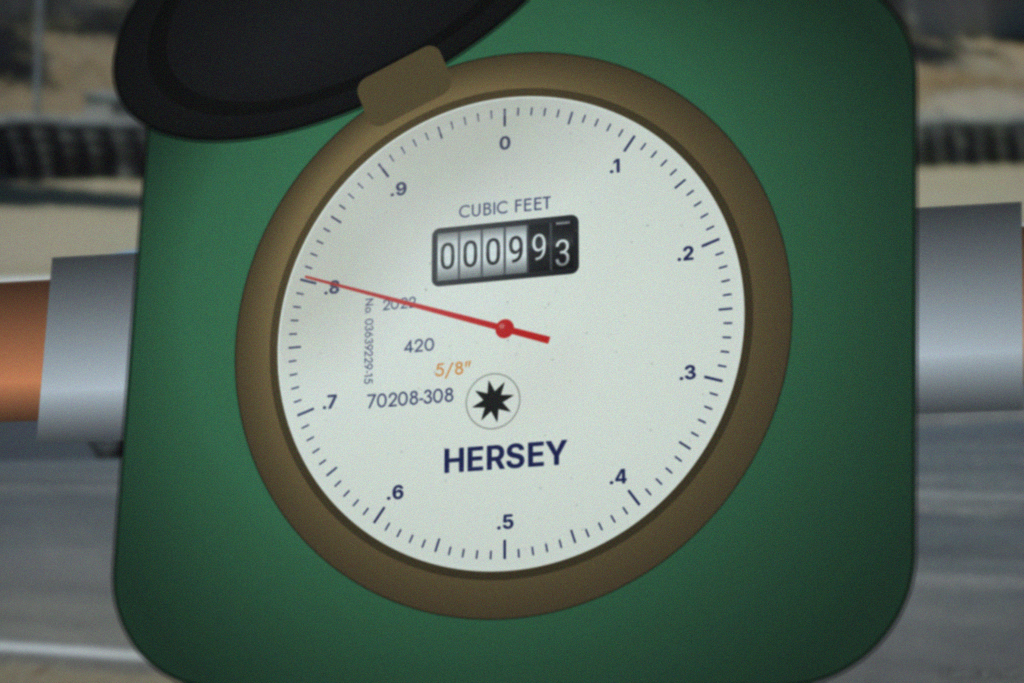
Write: 992.80 ft³
